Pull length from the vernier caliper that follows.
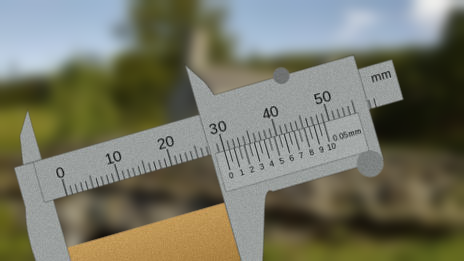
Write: 30.0 mm
